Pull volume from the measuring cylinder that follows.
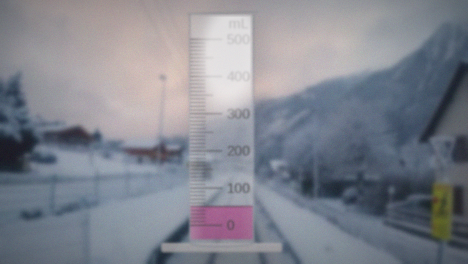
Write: 50 mL
